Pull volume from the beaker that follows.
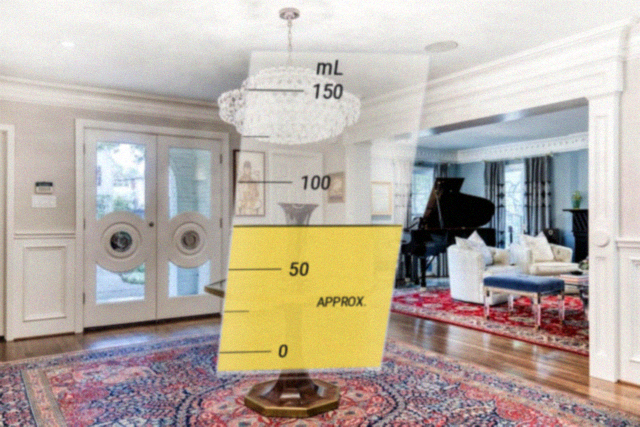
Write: 75 mL
